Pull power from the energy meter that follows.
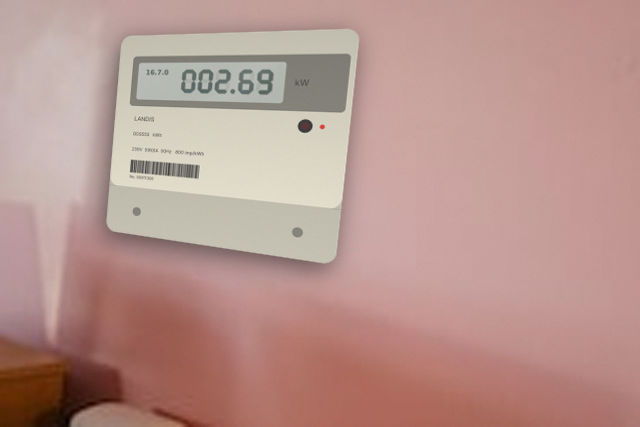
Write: 2.69 kW
